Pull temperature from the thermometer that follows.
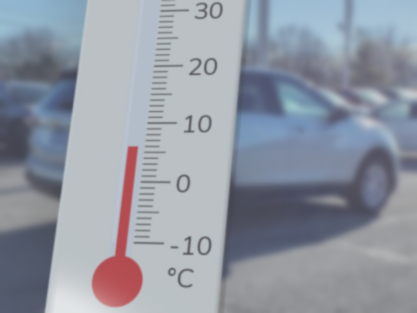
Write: 6 °C
